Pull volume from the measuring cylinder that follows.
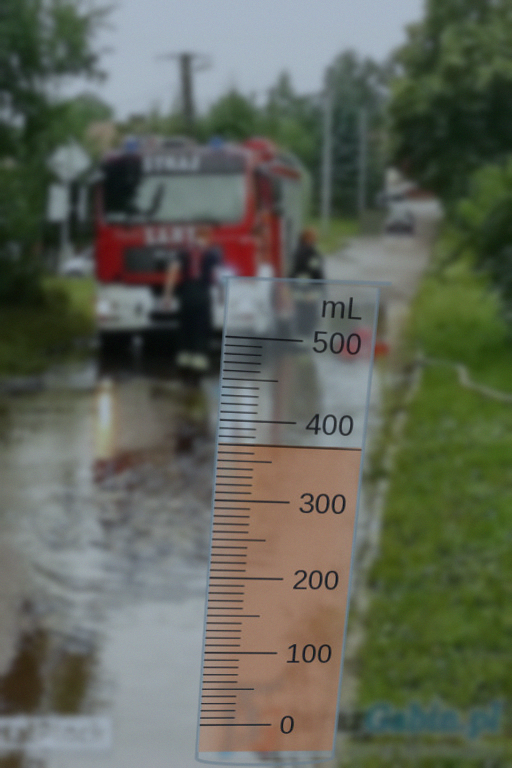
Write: 370 mL
